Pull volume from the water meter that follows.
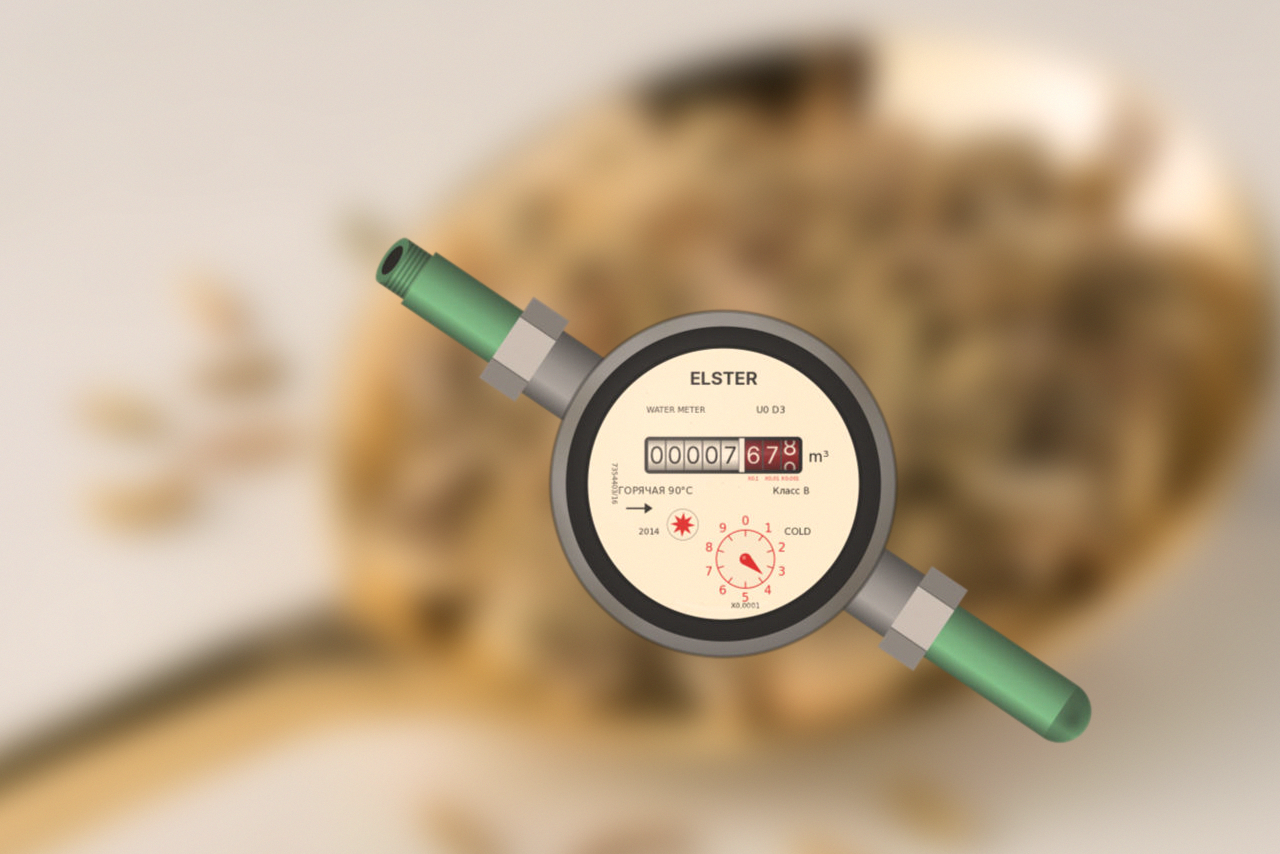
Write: 7.6783 m³
